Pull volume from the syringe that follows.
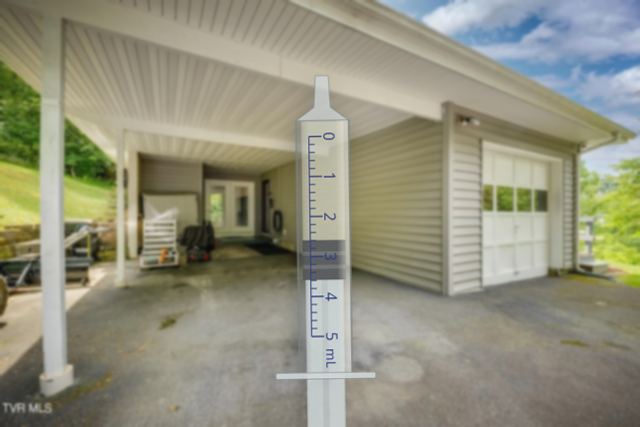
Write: 2.6 mL
